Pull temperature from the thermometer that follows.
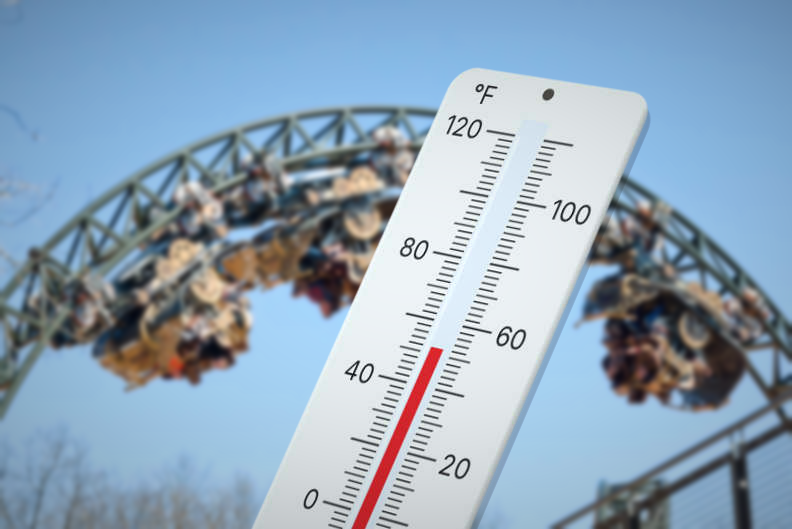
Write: 52 °F
